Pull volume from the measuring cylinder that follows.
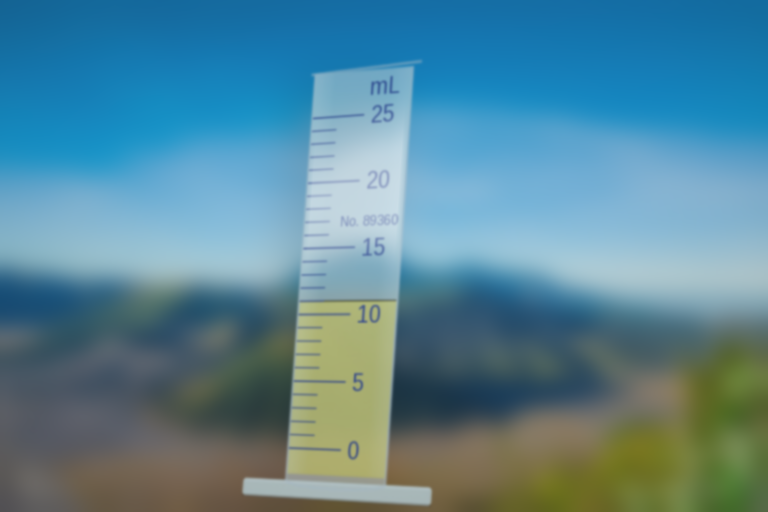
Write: 11 mL
